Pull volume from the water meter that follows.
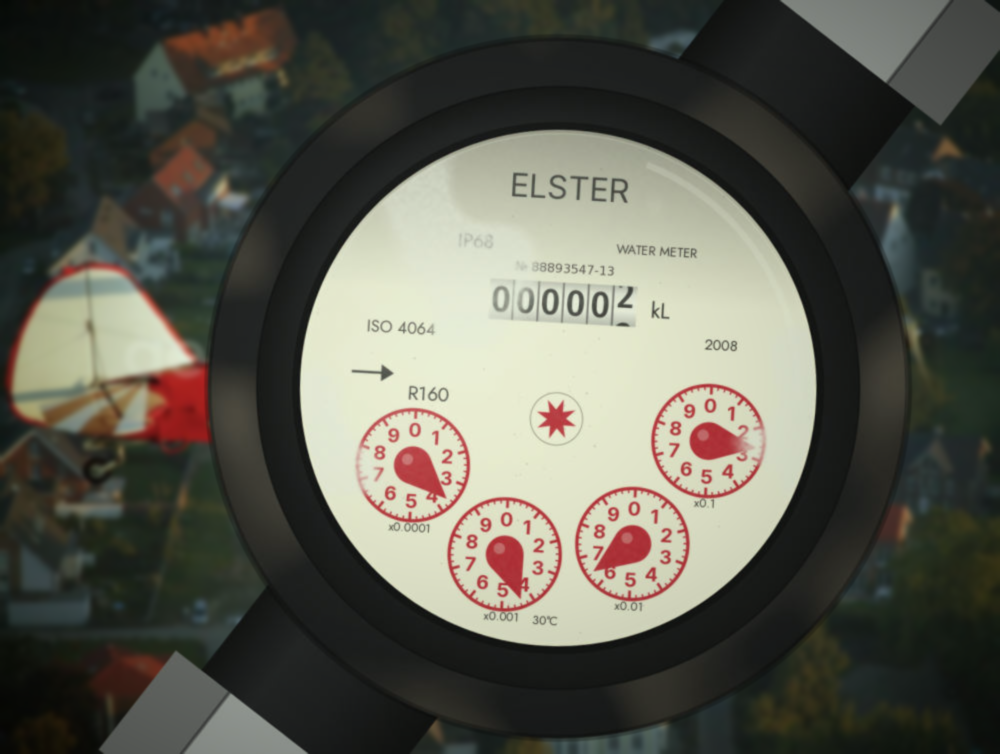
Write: 2.2643 kL
